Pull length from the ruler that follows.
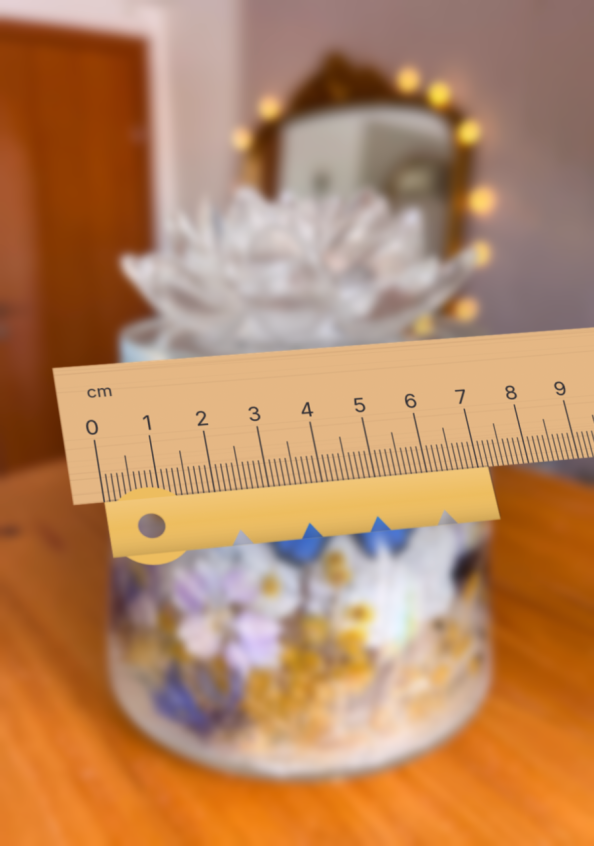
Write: 7.2 cm
